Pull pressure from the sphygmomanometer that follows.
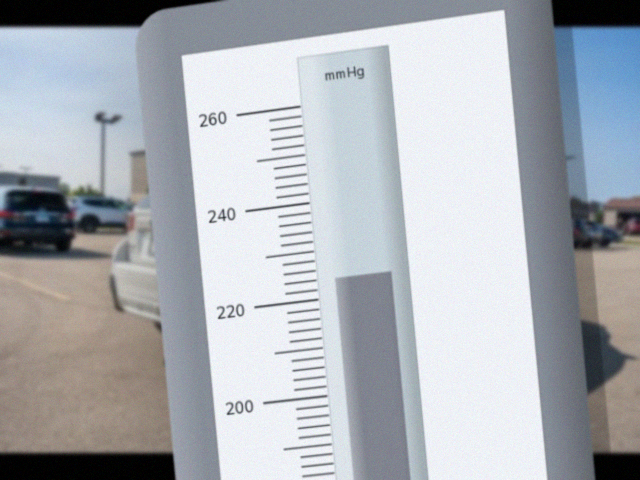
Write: 224 mmHg
